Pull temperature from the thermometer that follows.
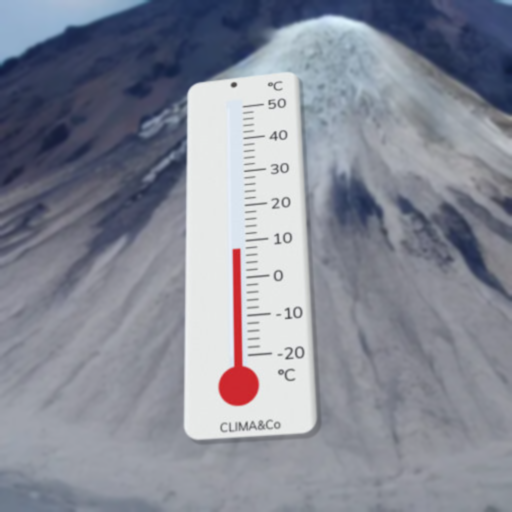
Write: 8 °C
